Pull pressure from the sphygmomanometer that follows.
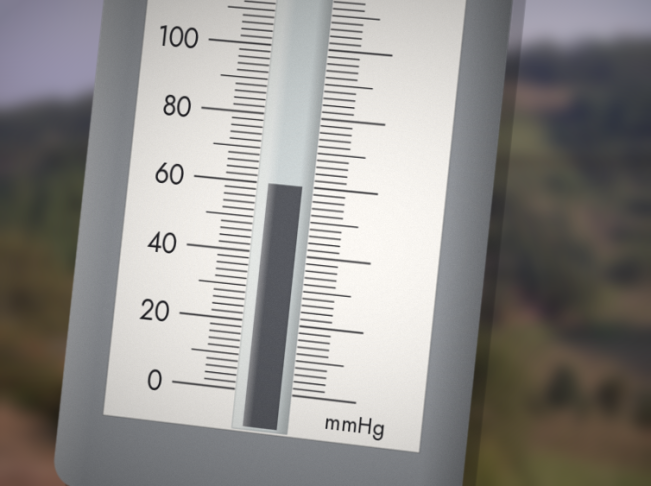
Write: 60 mmHg
